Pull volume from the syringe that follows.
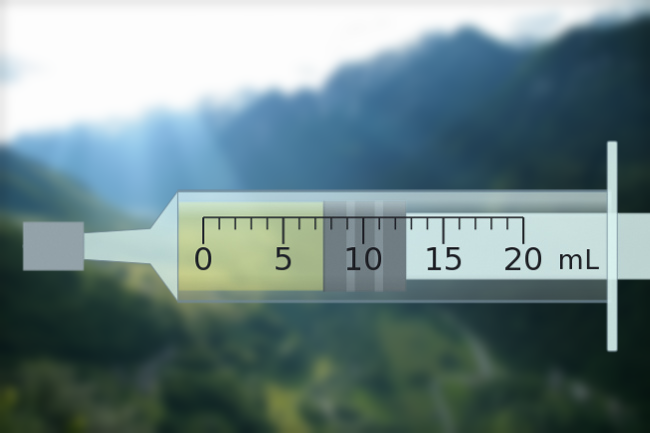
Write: 7.5 mL
